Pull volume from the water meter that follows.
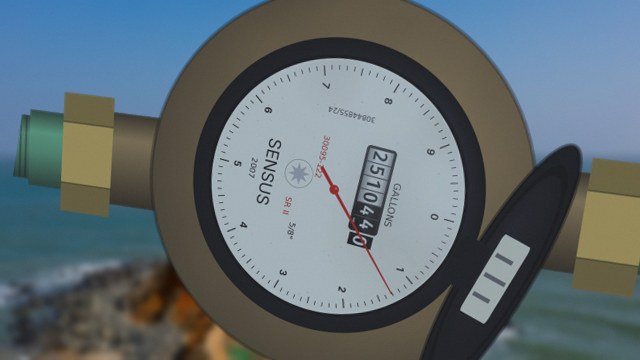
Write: 2510441.3 gal
